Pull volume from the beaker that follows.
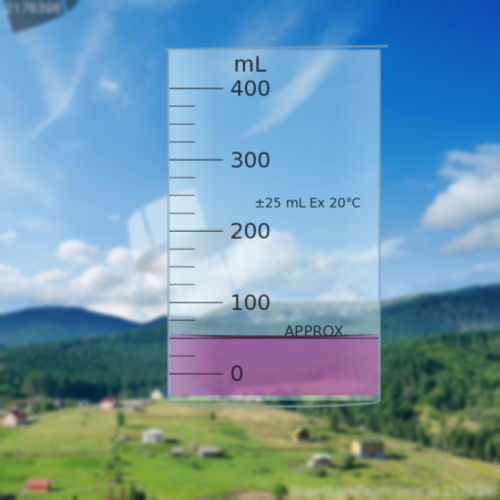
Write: 50 mL
